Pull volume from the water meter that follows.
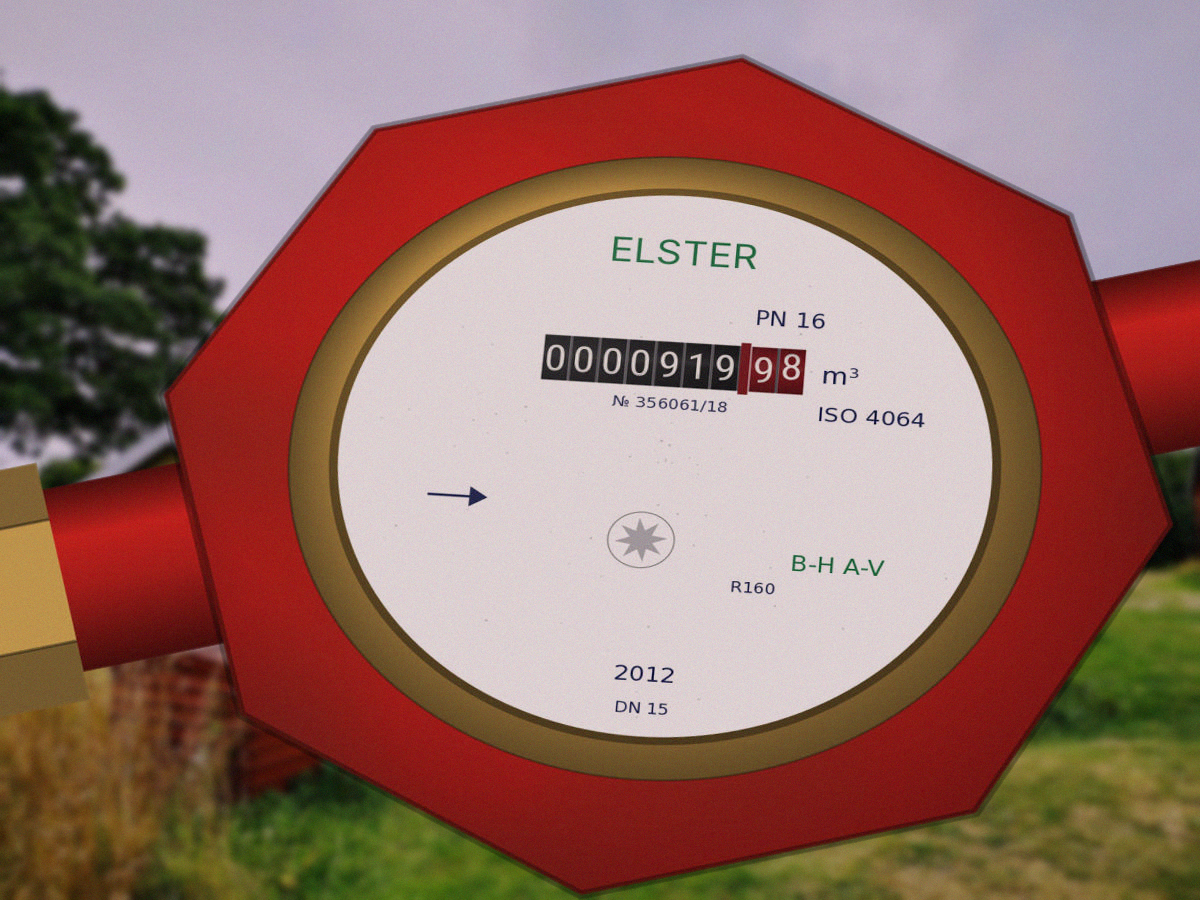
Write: 919.98 m³
